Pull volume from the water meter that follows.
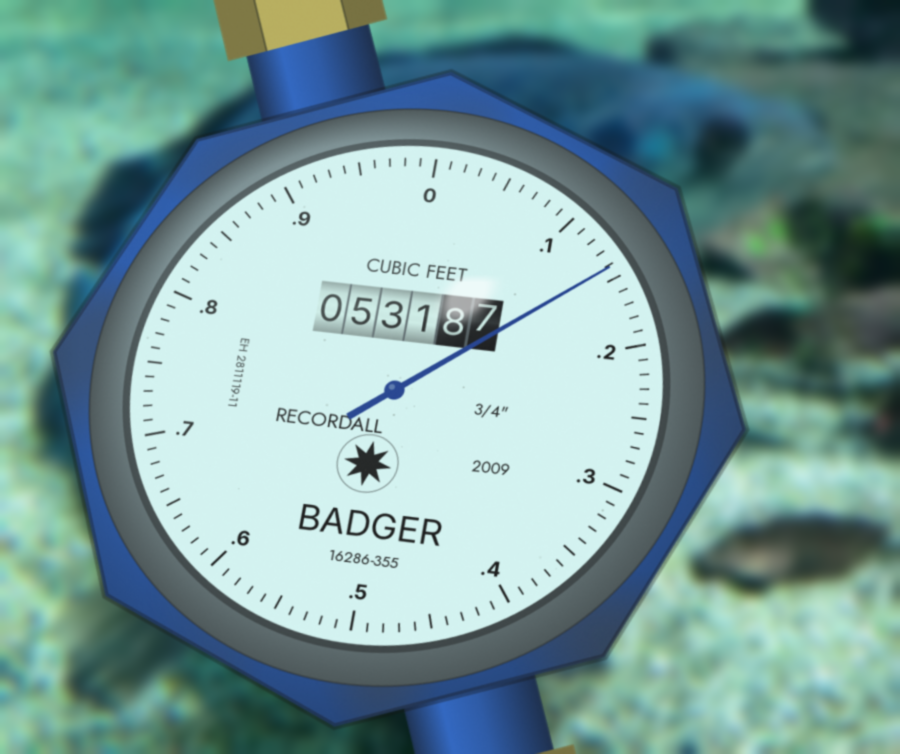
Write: 53187.14 ft³
